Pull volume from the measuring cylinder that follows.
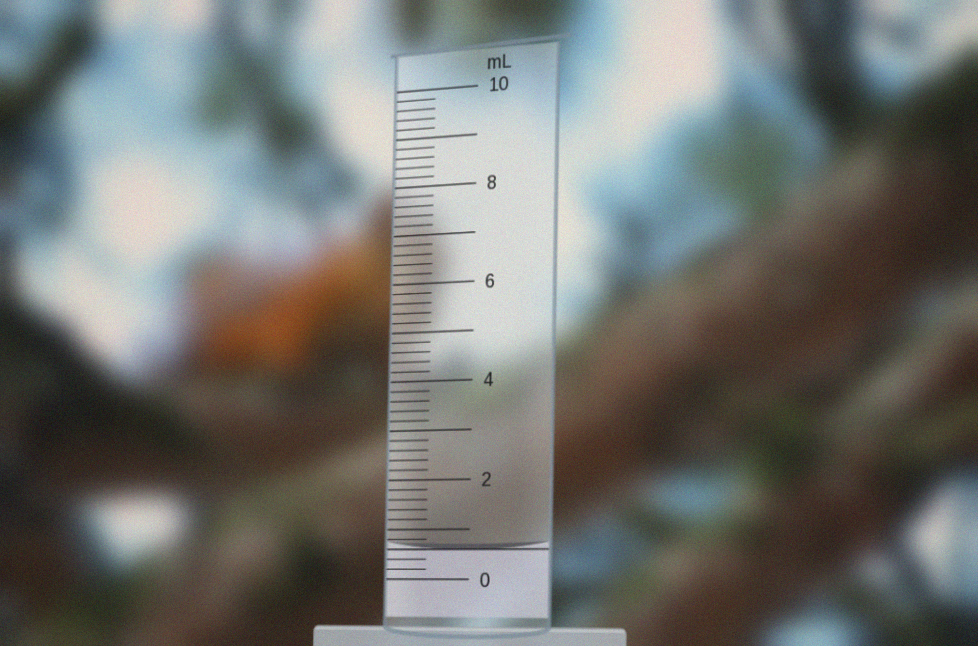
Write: 0.6 mL
